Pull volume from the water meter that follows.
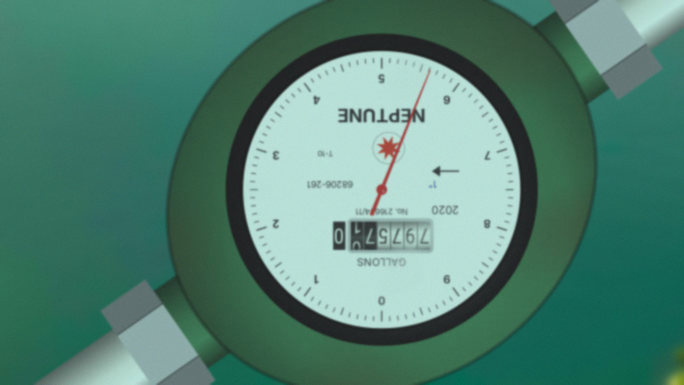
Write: 7975705.6 gal
